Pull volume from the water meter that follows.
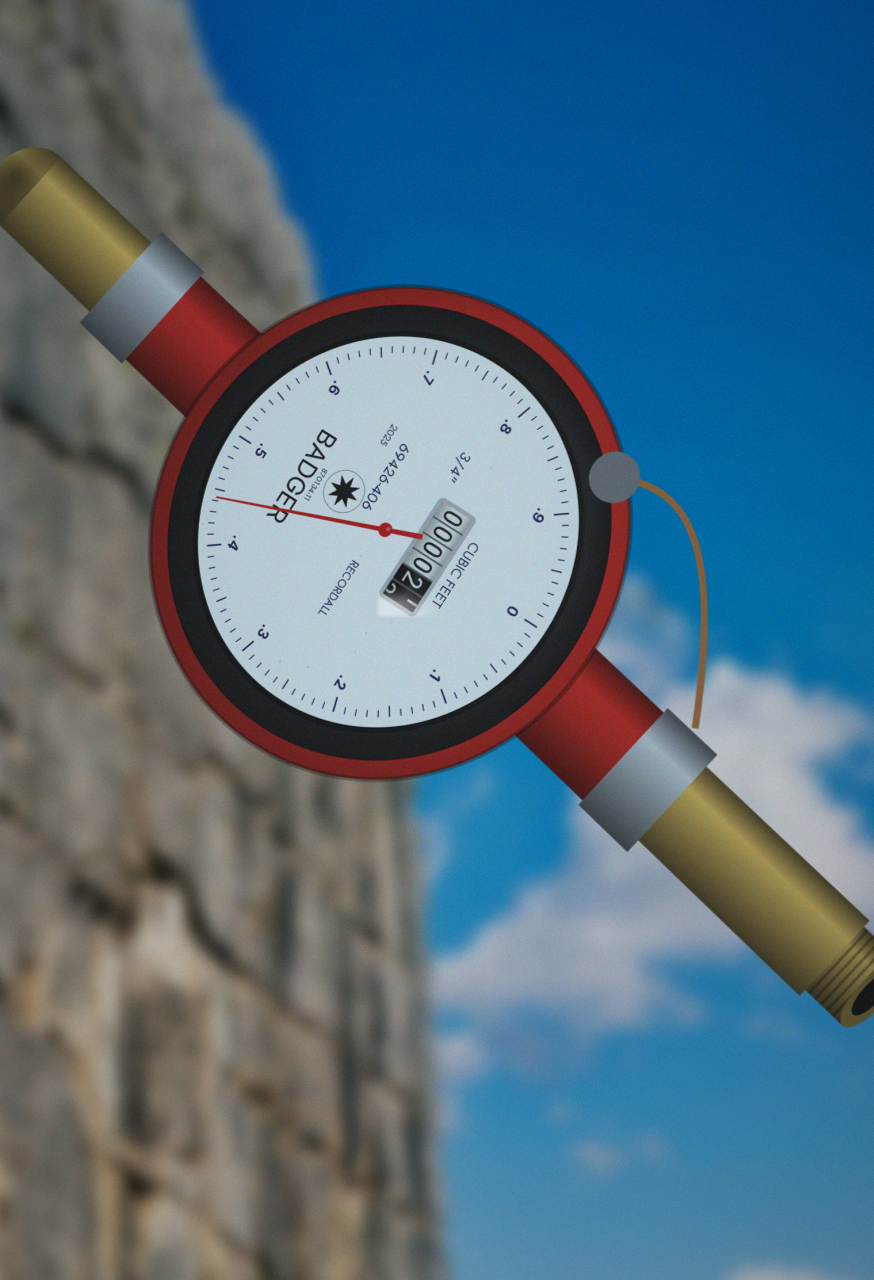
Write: 21.44 ft³
